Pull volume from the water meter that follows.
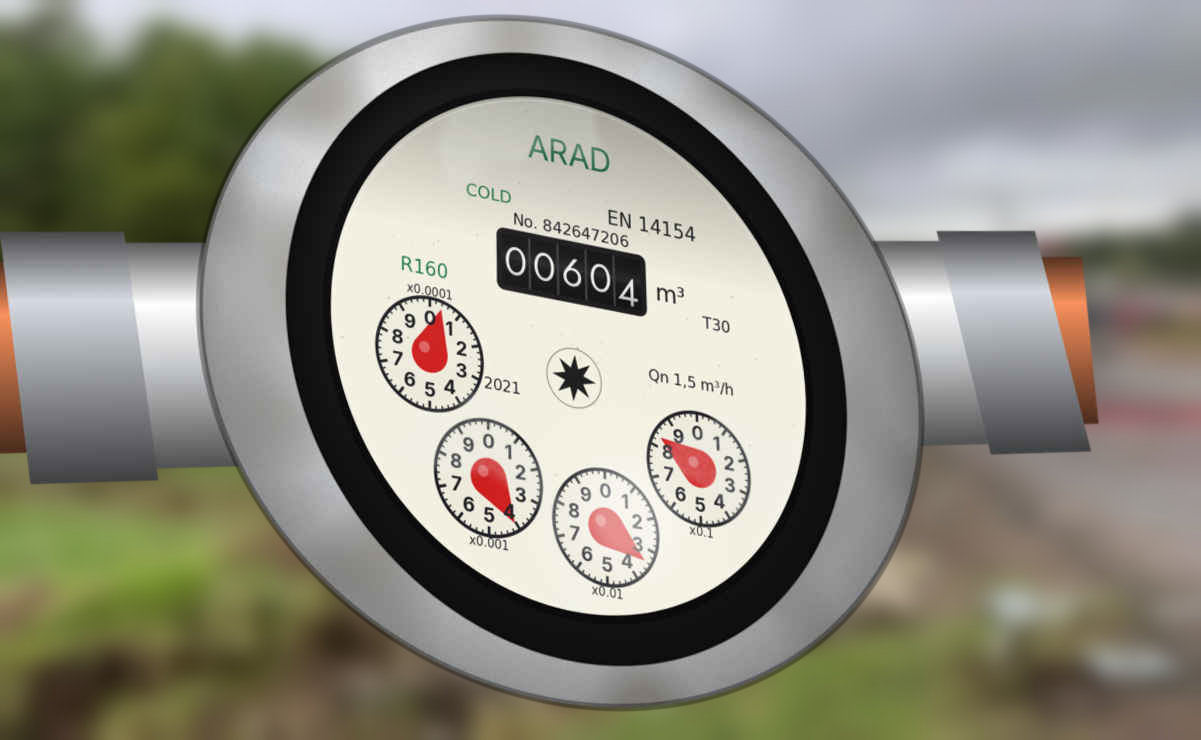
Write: 603.8340 m³
